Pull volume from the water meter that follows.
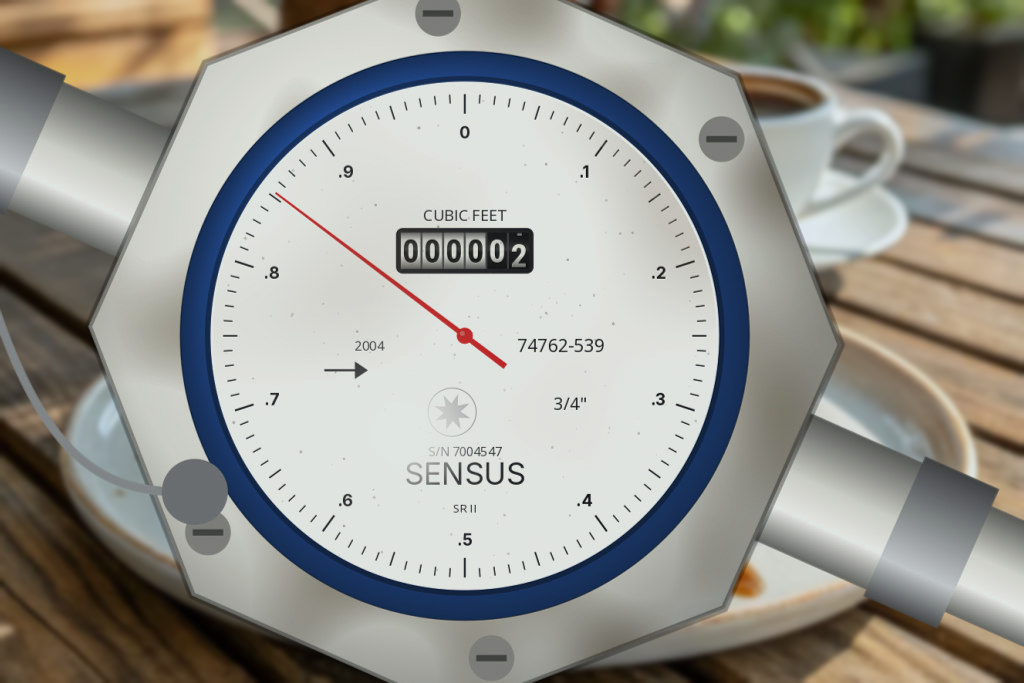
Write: 1.85 ft³
